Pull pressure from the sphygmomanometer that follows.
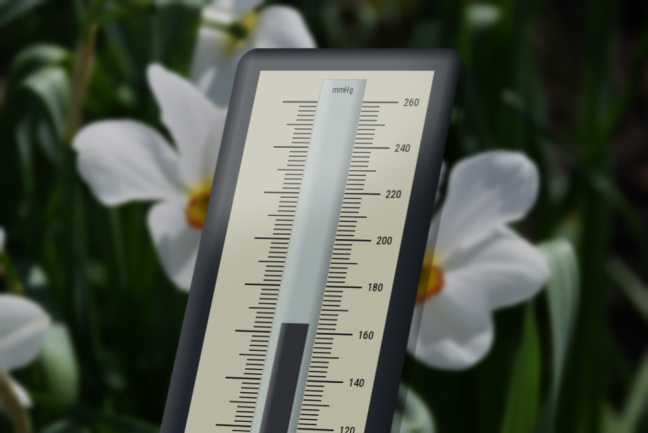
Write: 164 mmHg
